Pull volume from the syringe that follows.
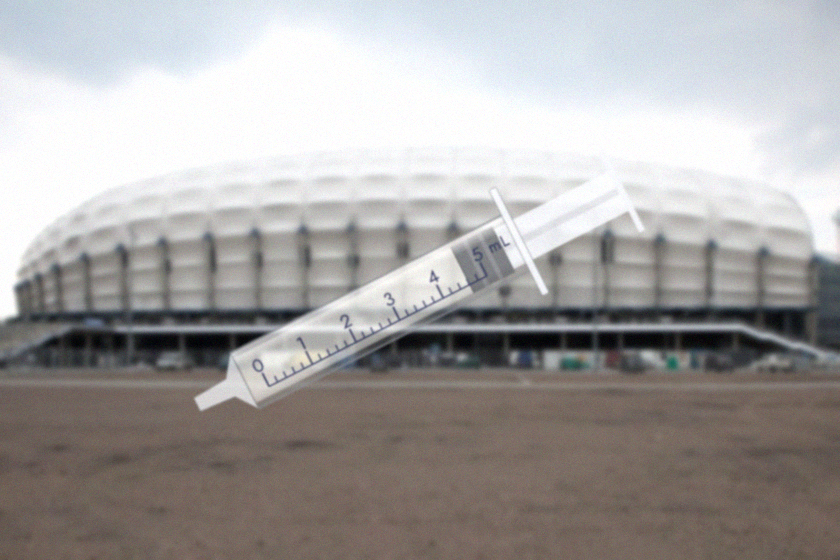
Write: 4.6 mL
